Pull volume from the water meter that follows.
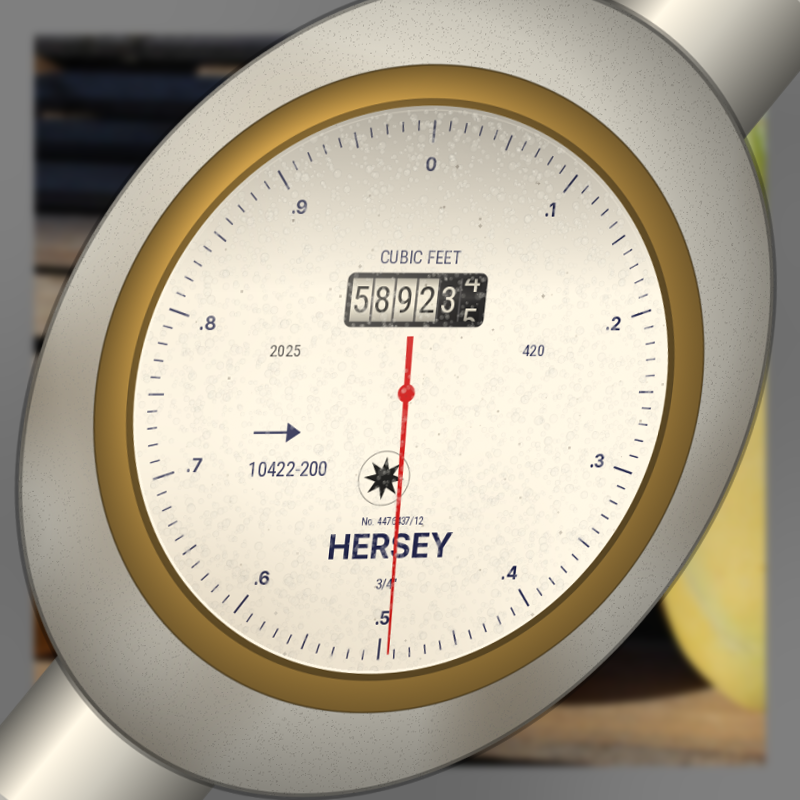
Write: 589234.49 ft³
